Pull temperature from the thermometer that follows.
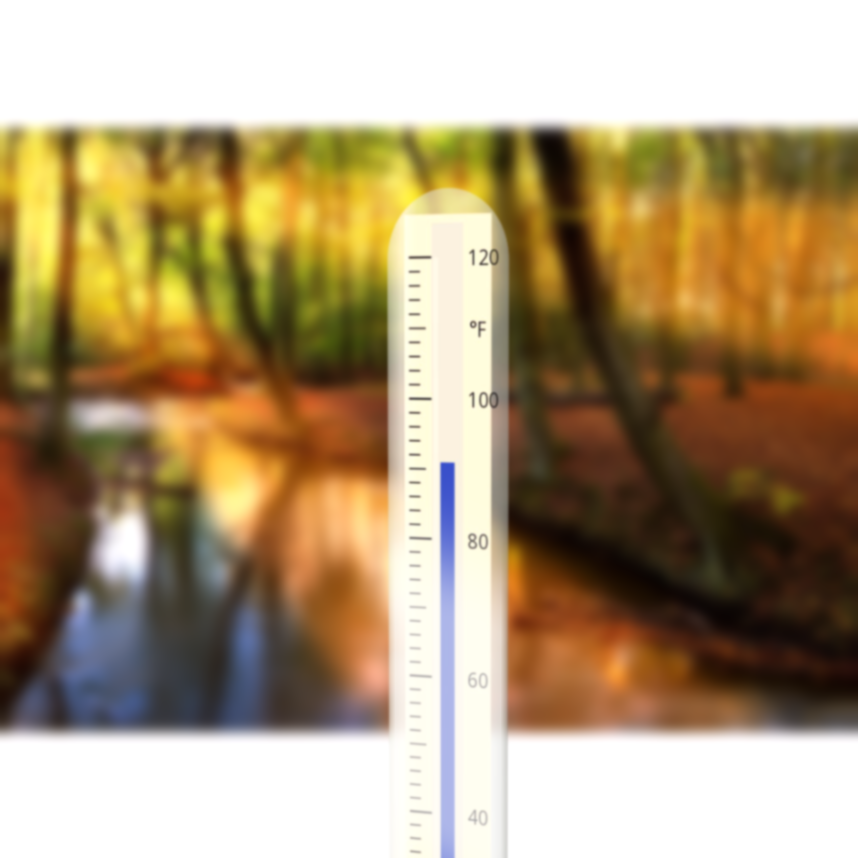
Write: 91 °F
